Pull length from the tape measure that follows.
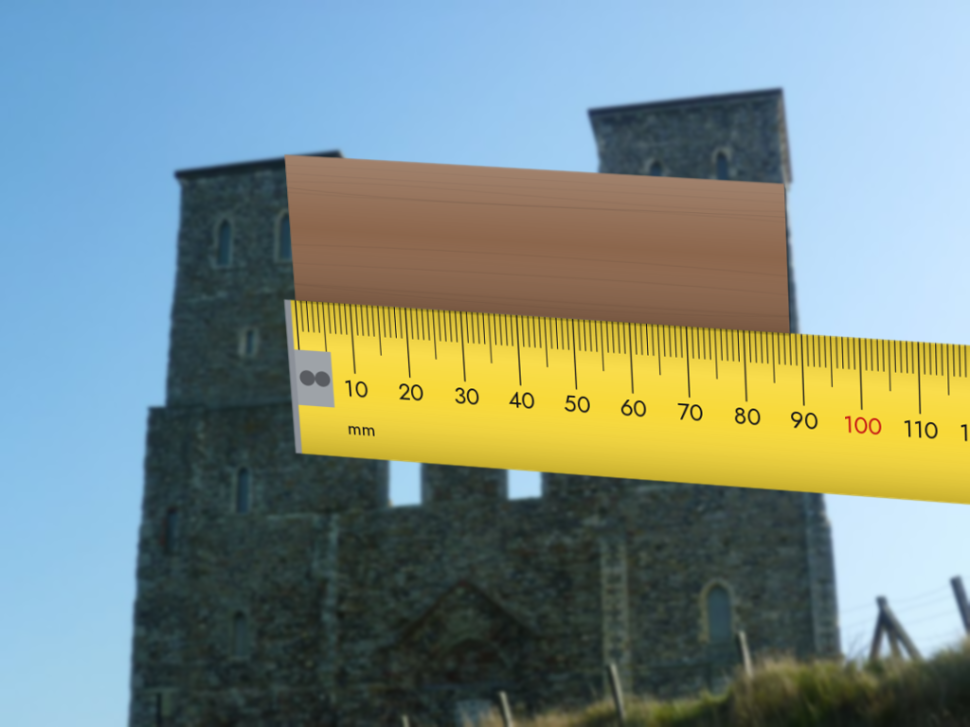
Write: 88 mm
